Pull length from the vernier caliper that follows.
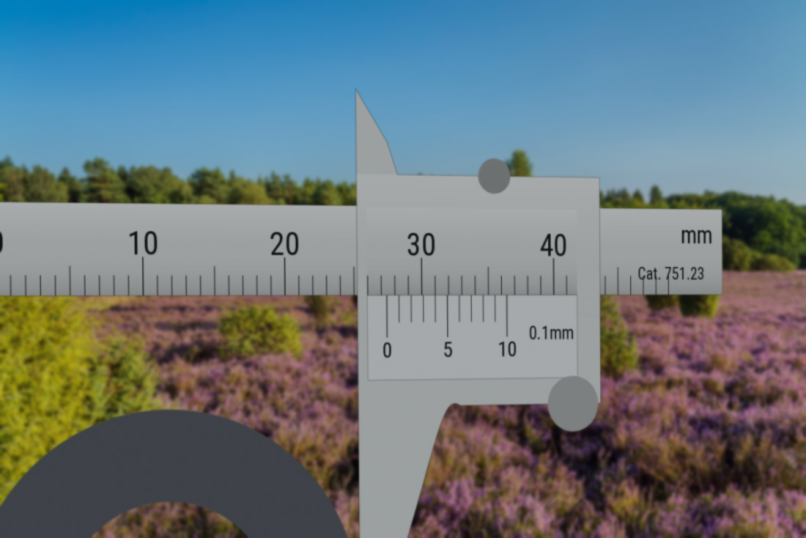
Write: 27.4 mm
